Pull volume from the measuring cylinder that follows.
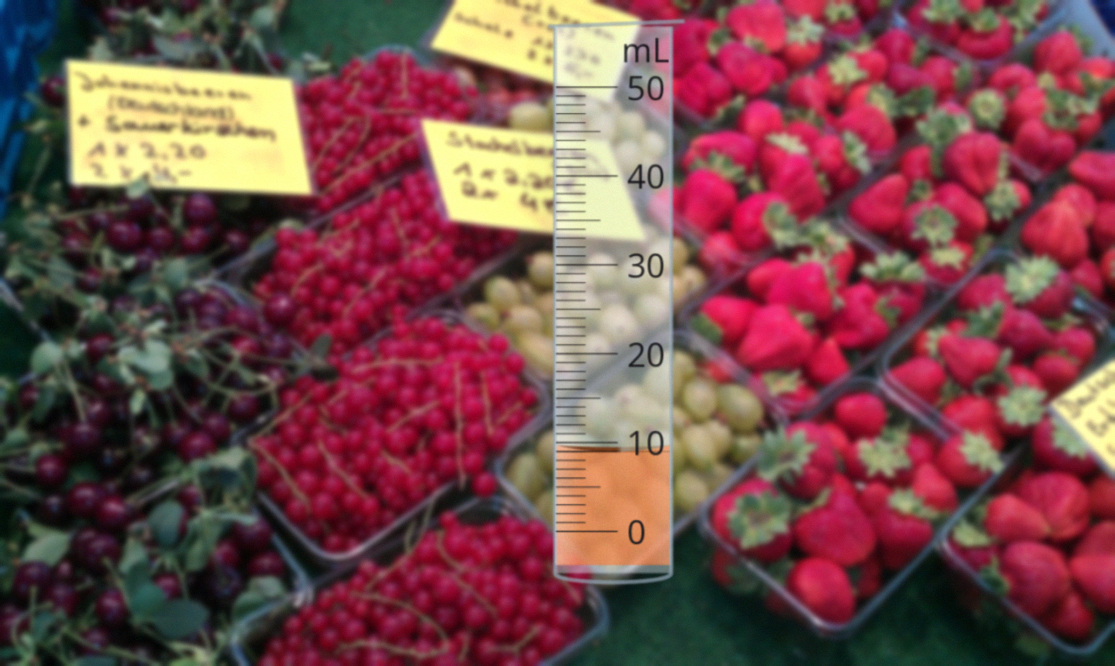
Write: 9 mL
